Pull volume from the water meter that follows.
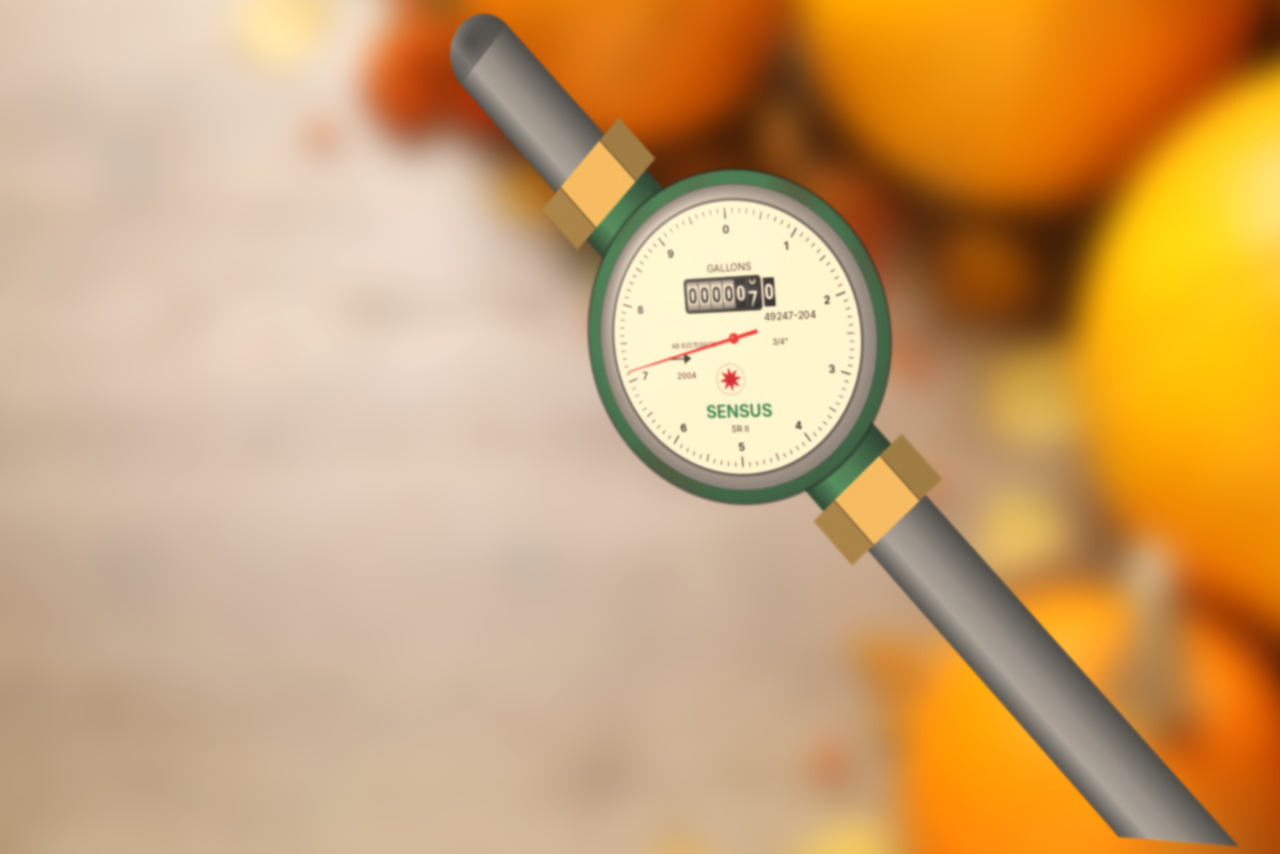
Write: 67.1 gal
